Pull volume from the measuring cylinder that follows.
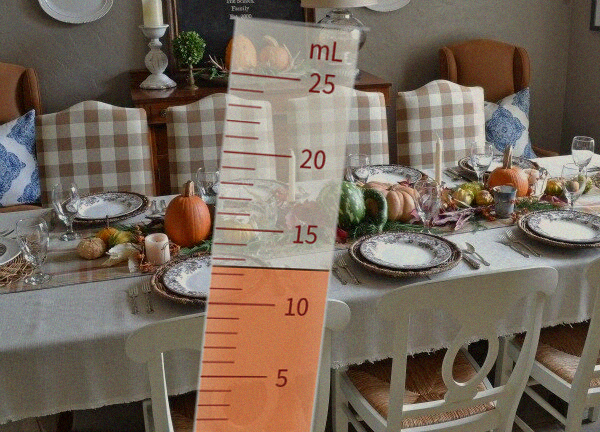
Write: 12.5 mL
